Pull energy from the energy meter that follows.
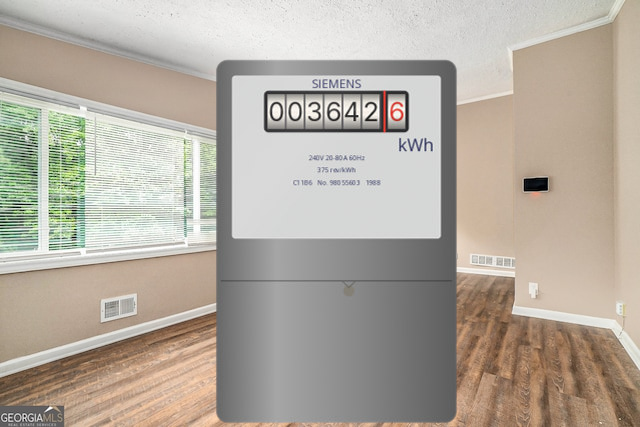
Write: 3642.6 kWh
